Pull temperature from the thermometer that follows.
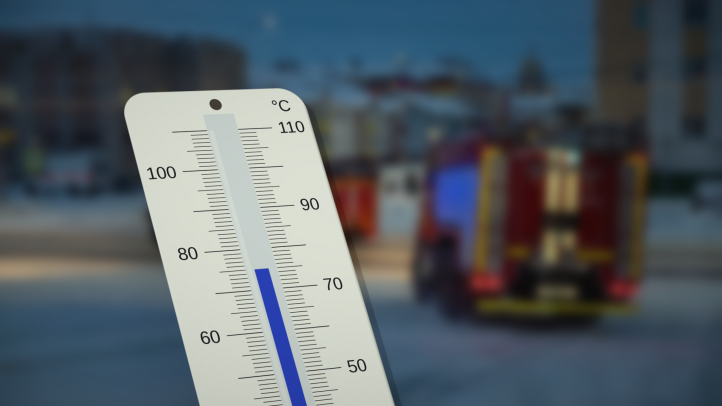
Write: 75 °C
